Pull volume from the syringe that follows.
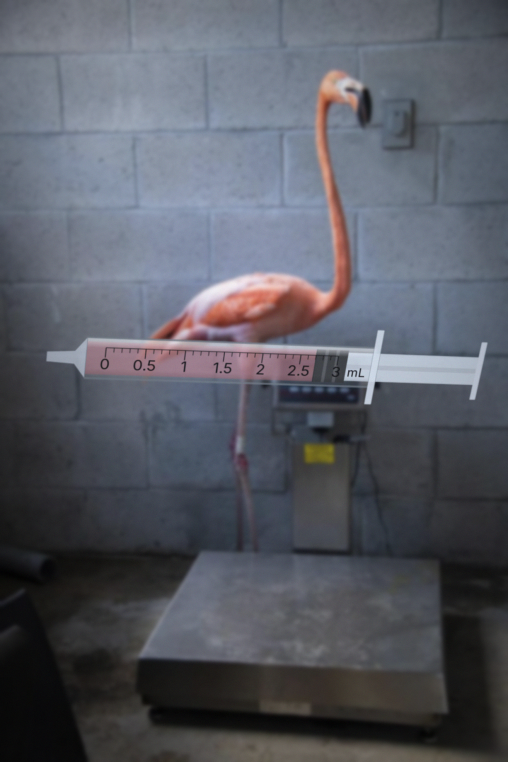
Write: 2.7 mL
